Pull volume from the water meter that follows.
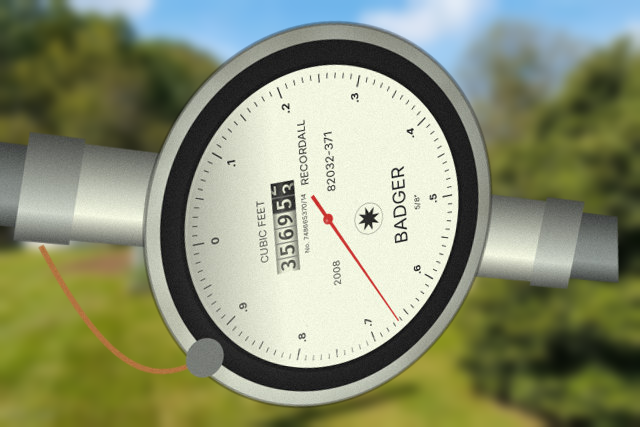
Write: 356952.66 ft³
